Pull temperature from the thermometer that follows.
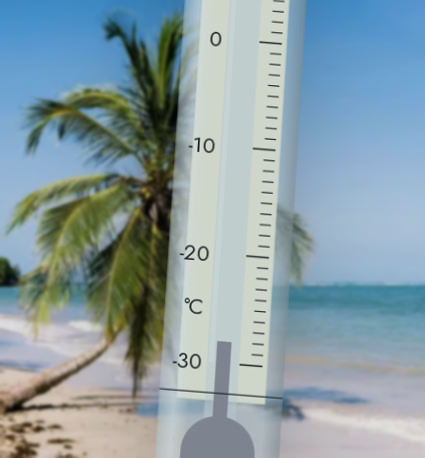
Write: -28 °C
